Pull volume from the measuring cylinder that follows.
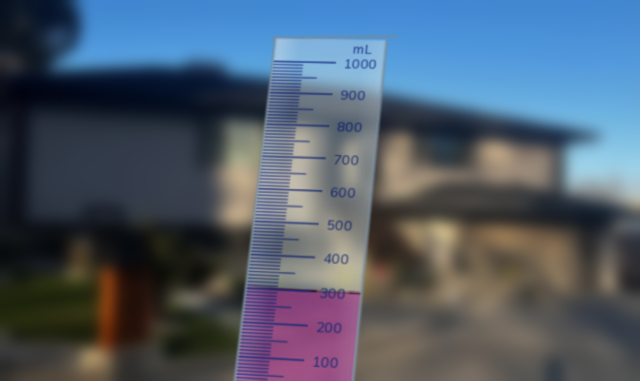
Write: 300 mL
